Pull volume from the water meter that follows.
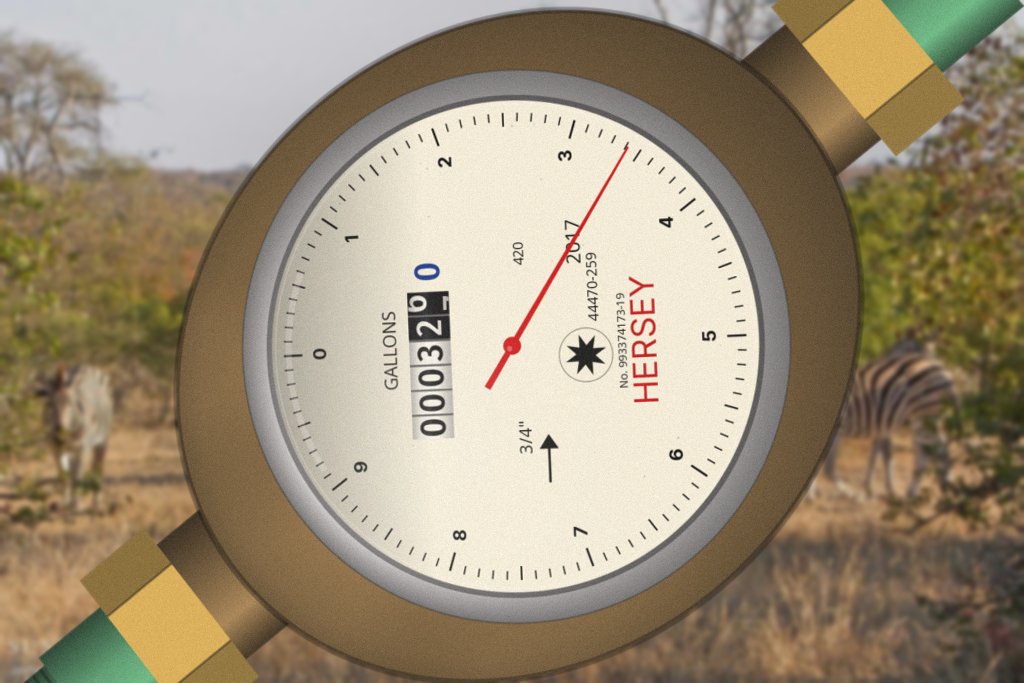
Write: 3263.4 gal
